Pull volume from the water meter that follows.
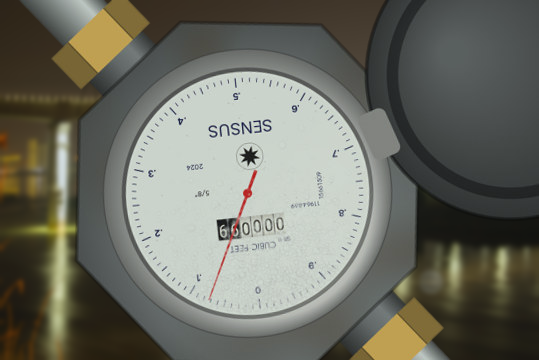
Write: 99.07 ft³
